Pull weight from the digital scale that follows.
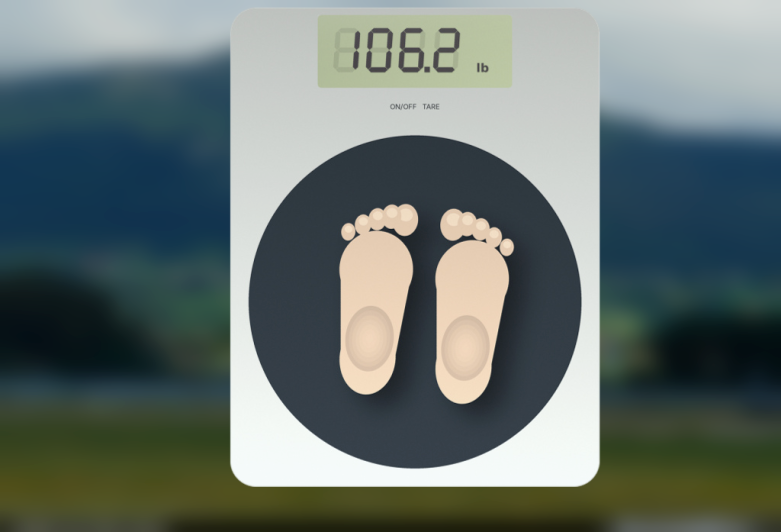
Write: 106.2 lb
